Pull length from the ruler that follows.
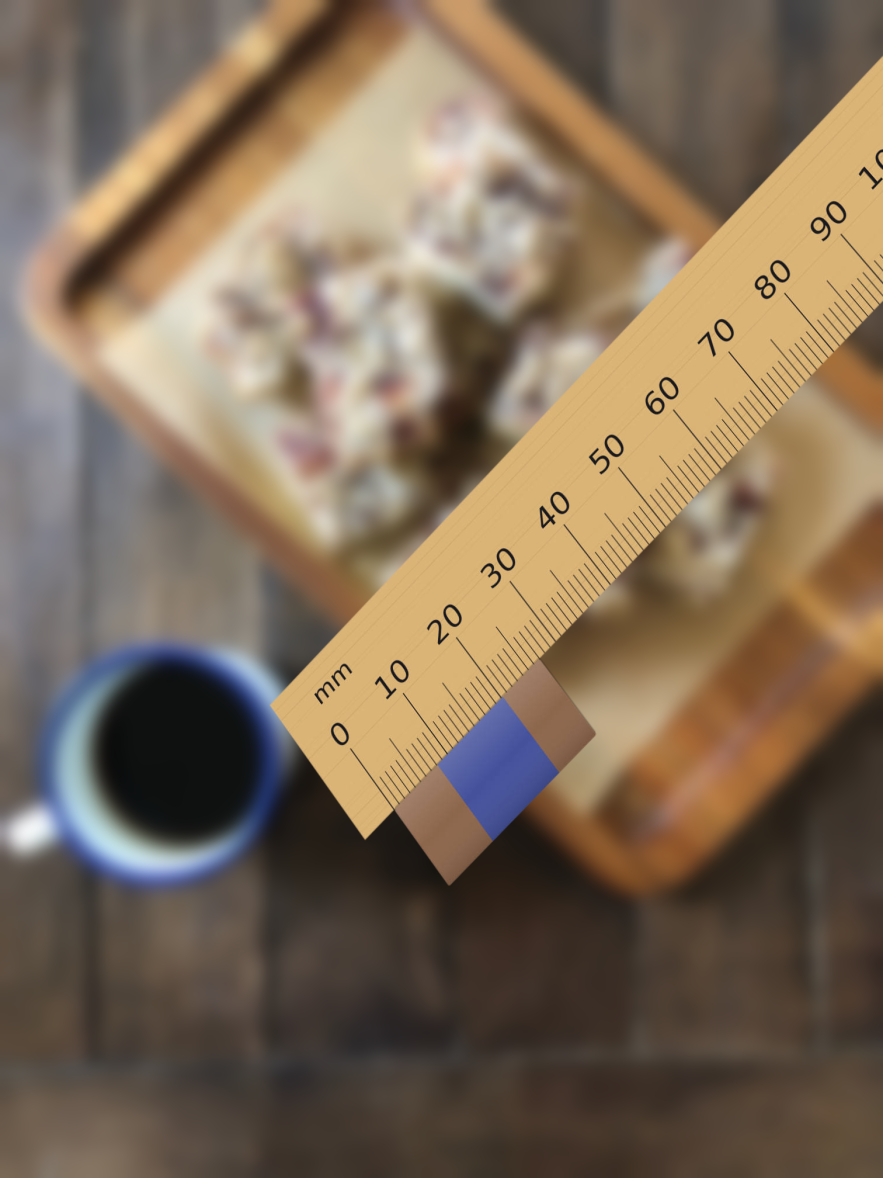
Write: 27 mm
